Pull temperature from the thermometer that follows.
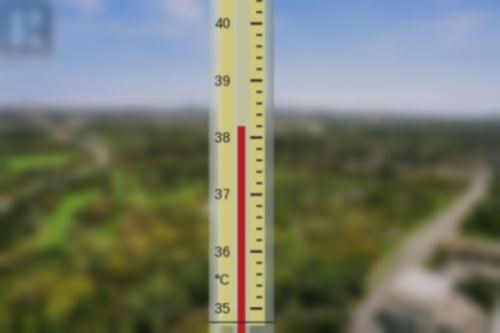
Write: 38.2 °C
